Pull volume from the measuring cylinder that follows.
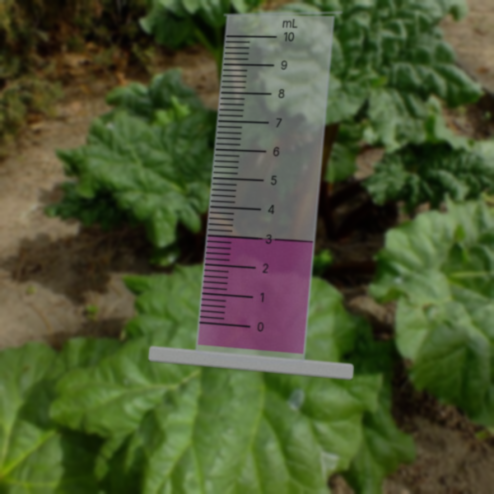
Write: 3 mL
